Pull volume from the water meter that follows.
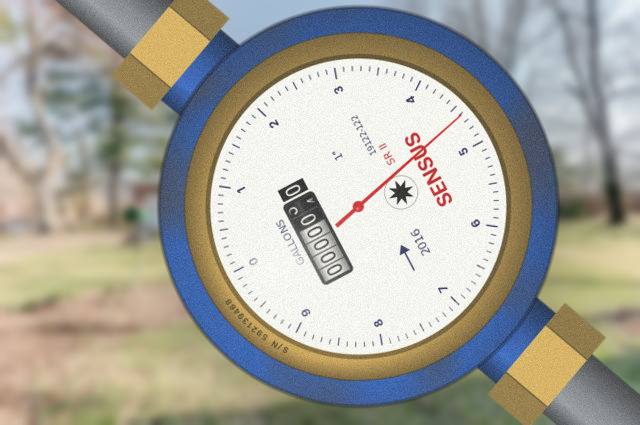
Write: 34.6 gal
